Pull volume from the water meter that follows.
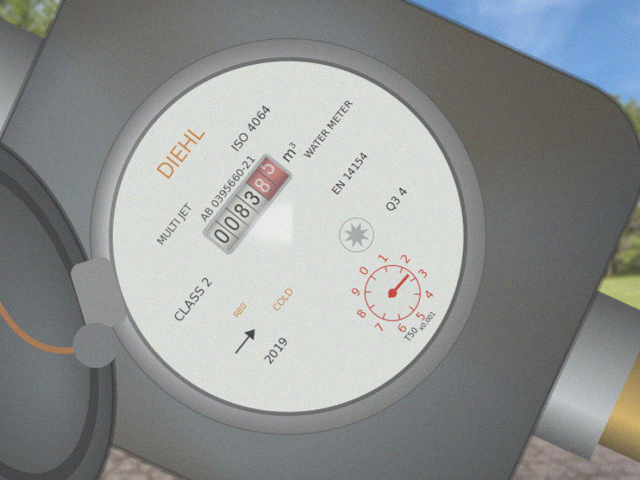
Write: 83.852 m³
